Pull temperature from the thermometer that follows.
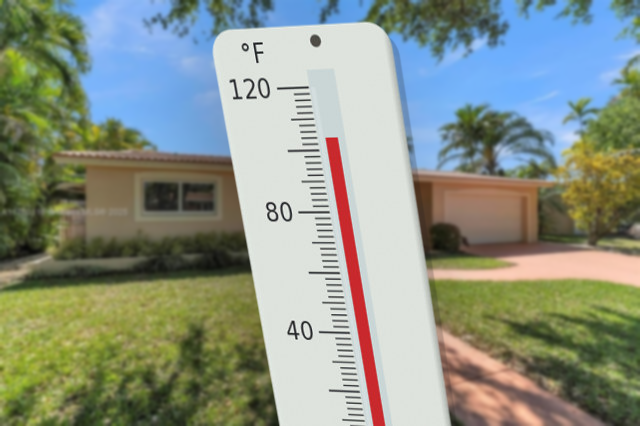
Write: 104 °F
